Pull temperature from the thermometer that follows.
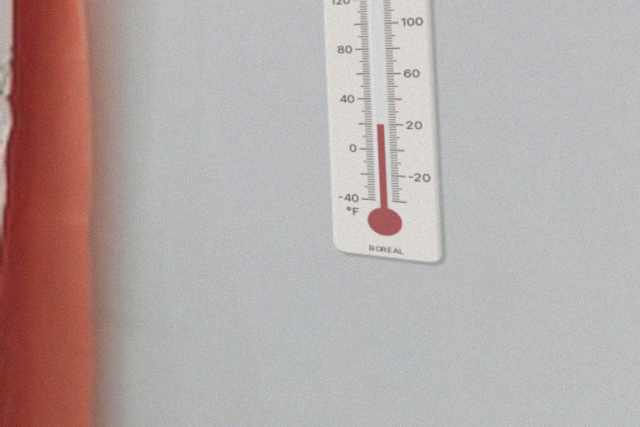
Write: 20 °F
